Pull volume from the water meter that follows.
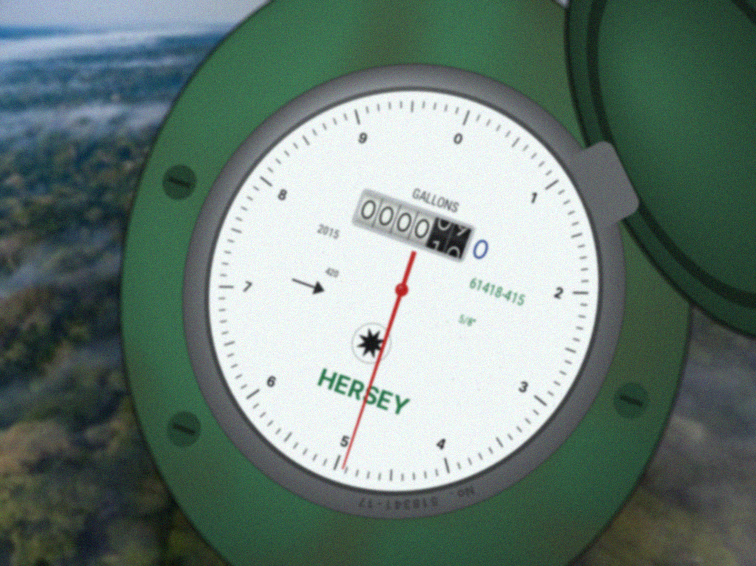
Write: 94.9 gal
